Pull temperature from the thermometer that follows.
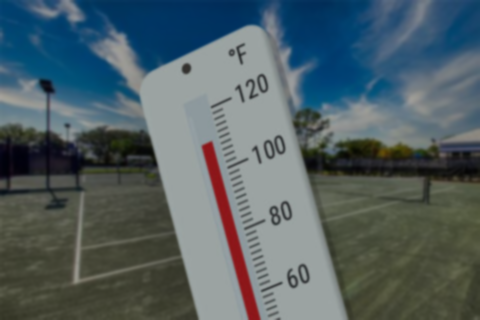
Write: 110 °F
